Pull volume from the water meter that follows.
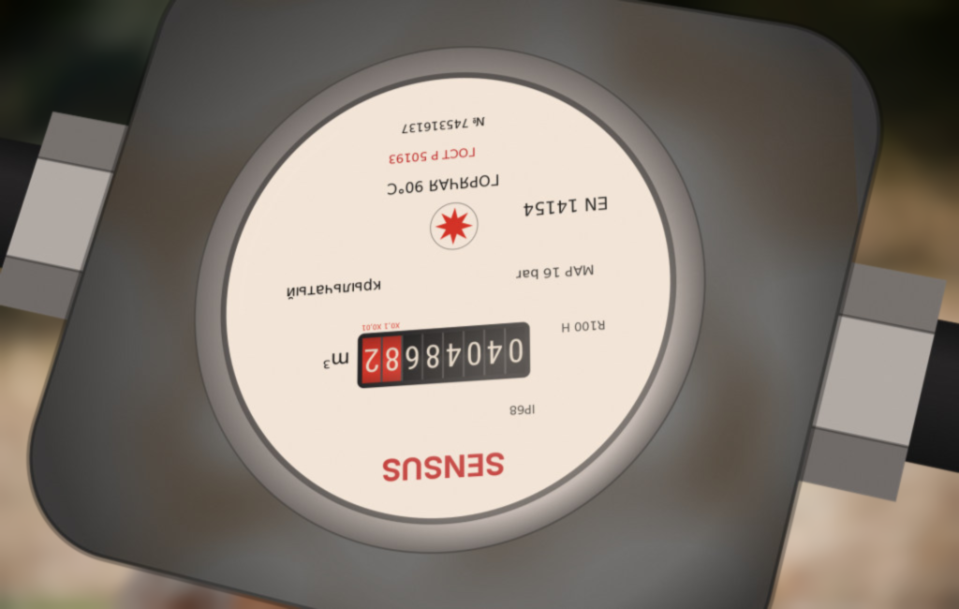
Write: 40486.82 m³
